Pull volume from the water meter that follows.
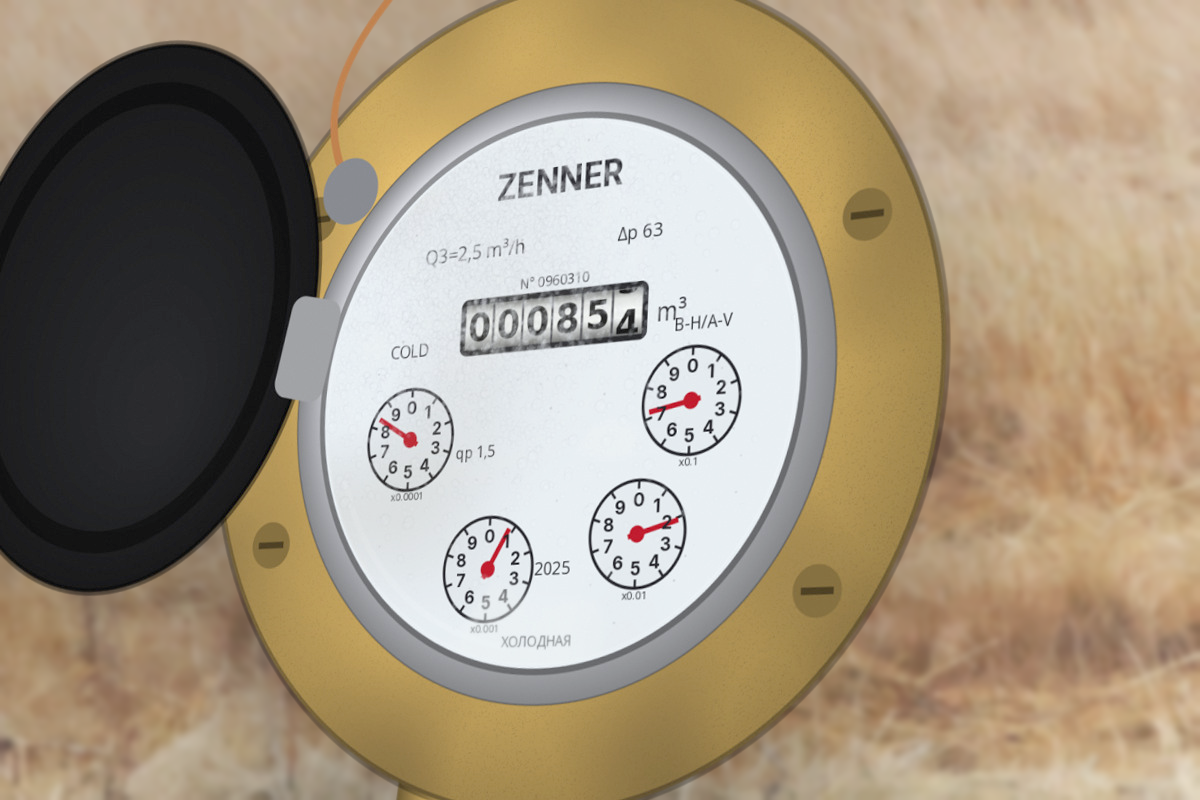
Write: 853.7208 m³
